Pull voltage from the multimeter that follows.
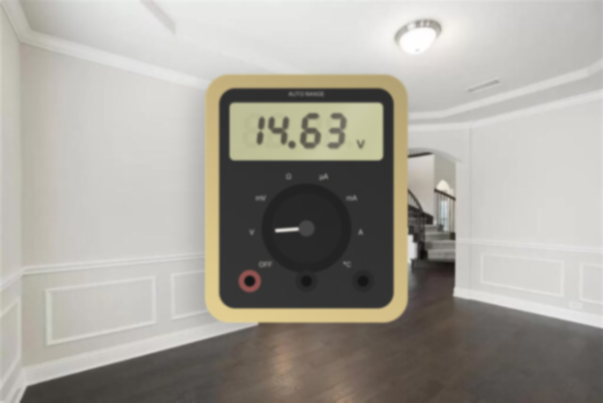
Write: 14.63 V
